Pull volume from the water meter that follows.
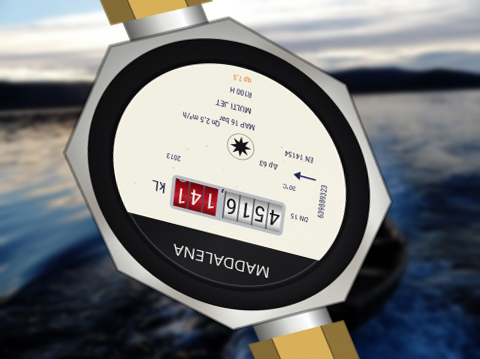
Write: 4516.141 kL
